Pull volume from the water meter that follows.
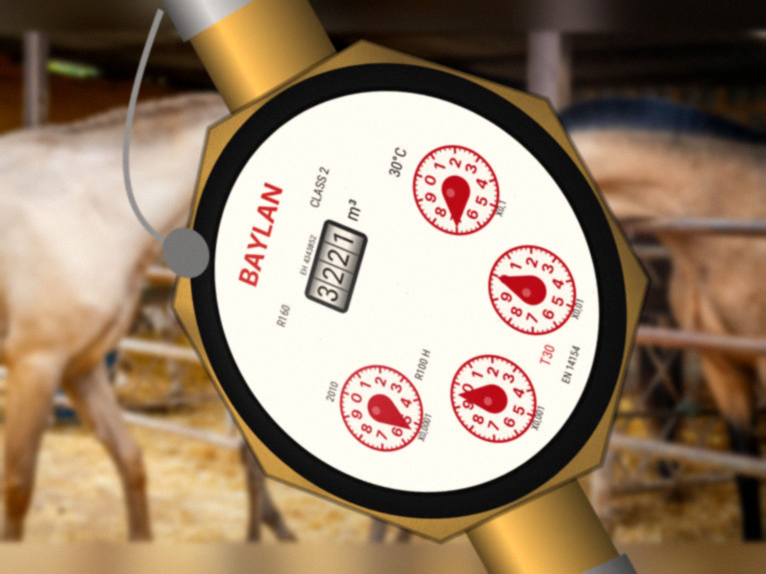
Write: 3221.6995 m³
